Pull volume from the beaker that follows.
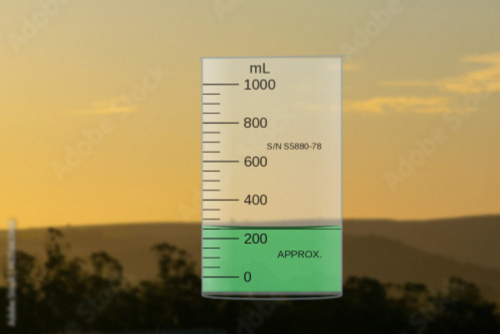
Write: 250 mL
